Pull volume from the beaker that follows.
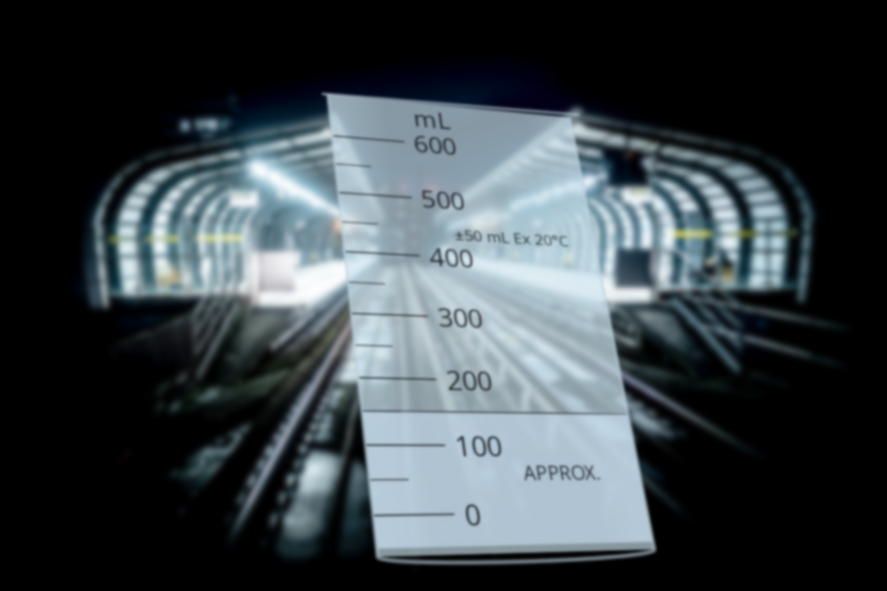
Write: 150 mL
